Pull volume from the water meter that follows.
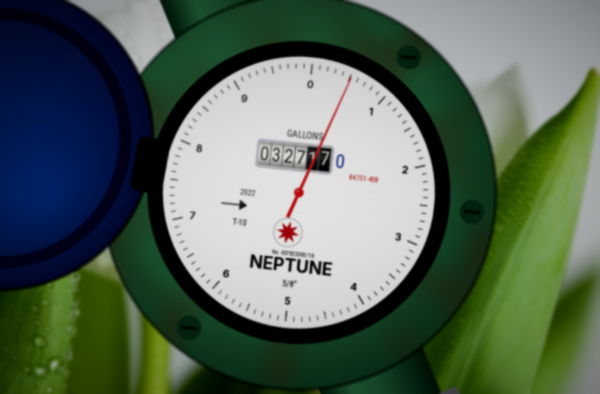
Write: 327170.5 gal
